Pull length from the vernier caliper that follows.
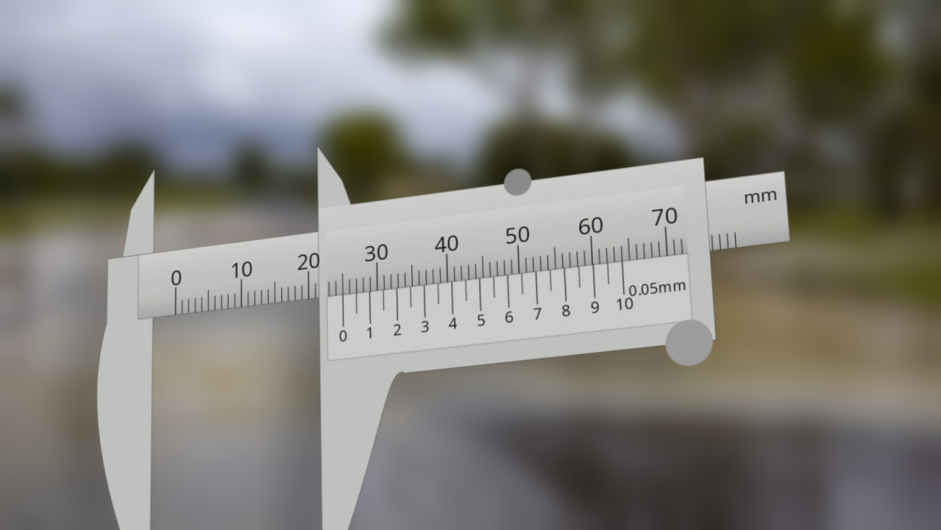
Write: 25.0 mm
